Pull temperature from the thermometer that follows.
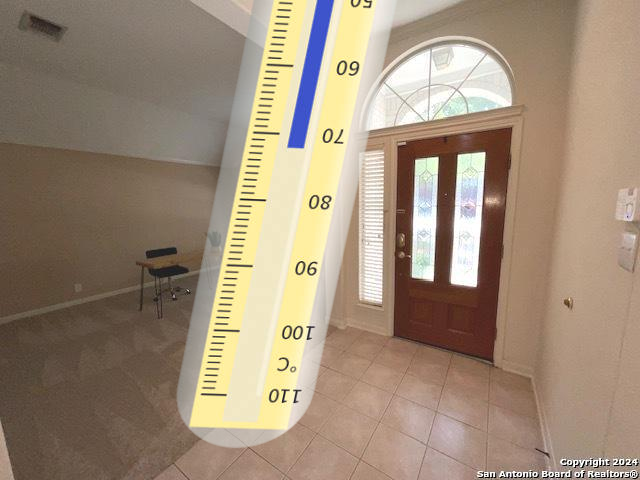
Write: 72 °C
